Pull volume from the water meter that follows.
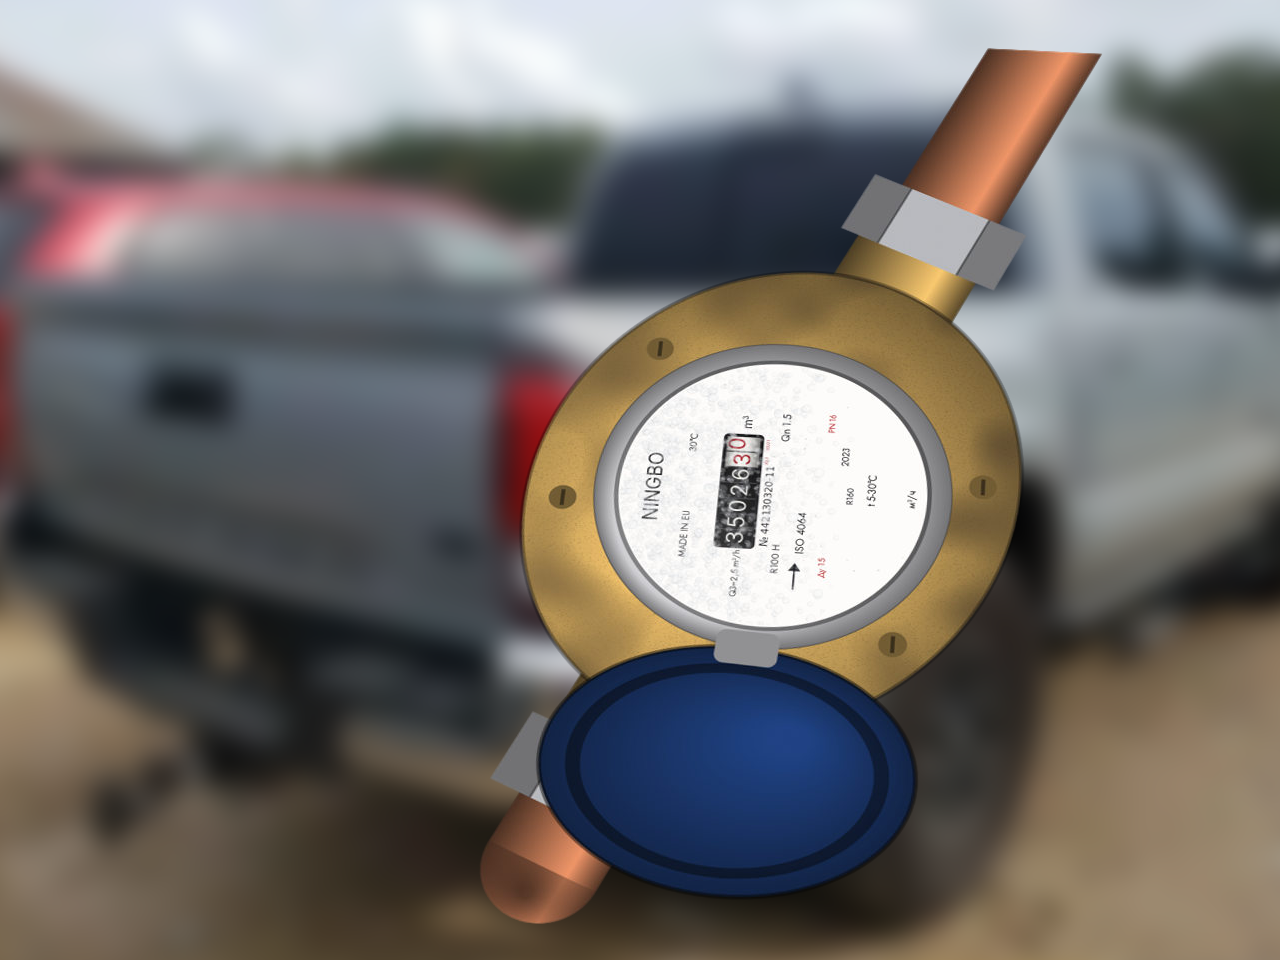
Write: 35026.30 m³
